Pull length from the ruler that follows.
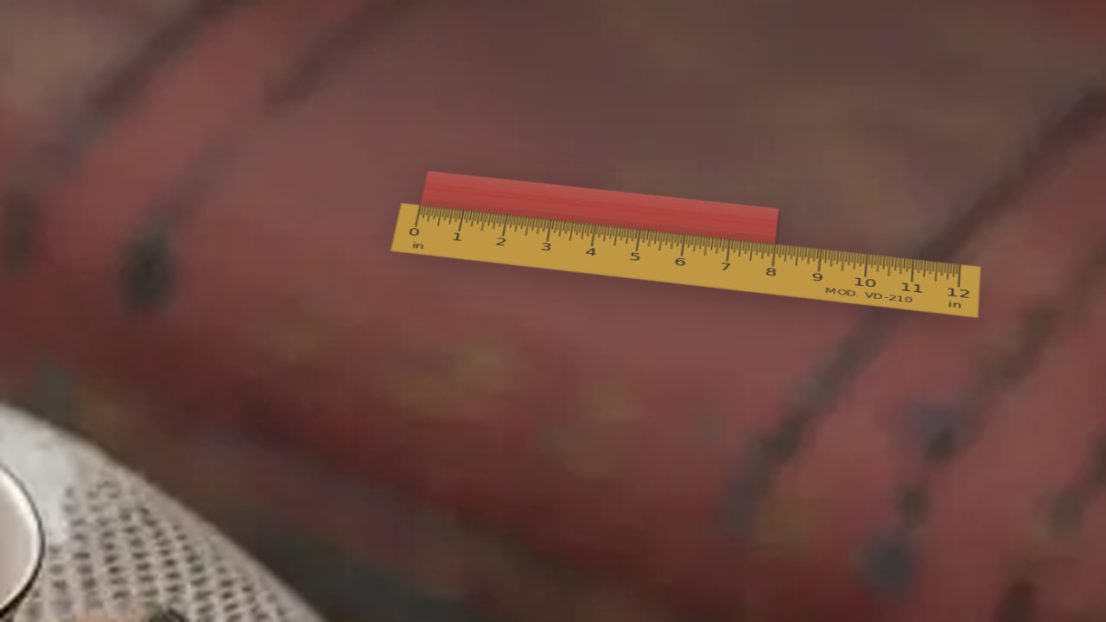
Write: 8 in
